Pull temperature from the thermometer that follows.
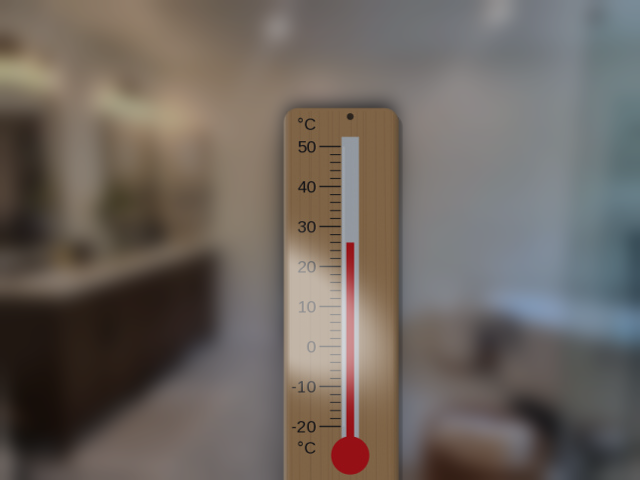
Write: 26 °C
